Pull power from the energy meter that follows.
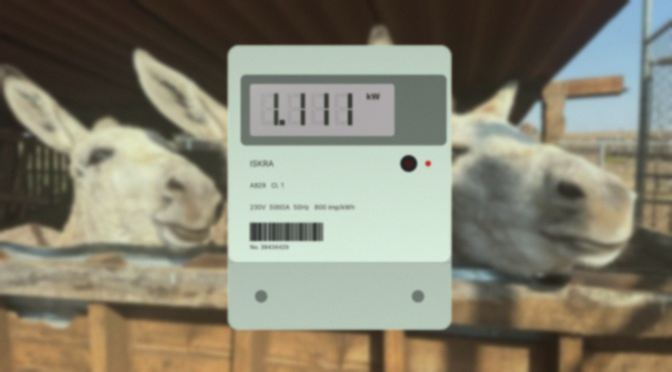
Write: 1.111 kW
